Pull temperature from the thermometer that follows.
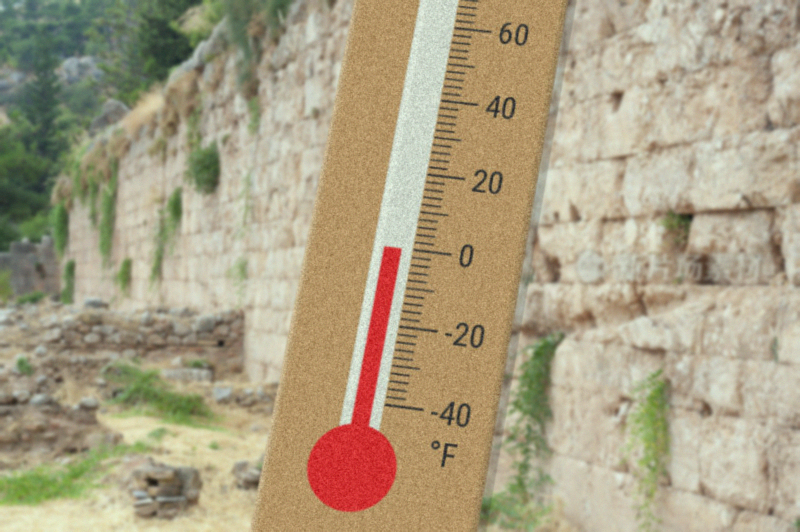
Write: 0 °F
